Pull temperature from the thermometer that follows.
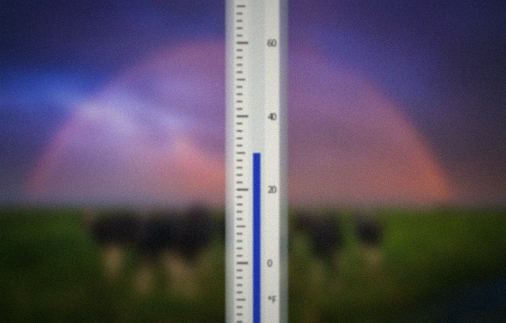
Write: 30 °F
